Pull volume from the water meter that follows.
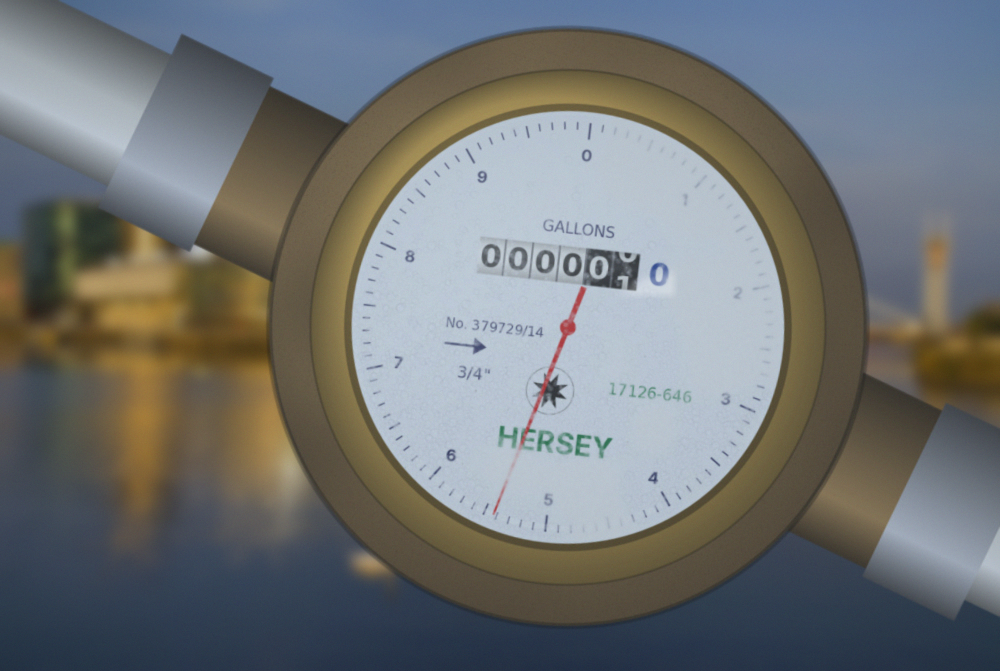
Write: 5.4 gal
